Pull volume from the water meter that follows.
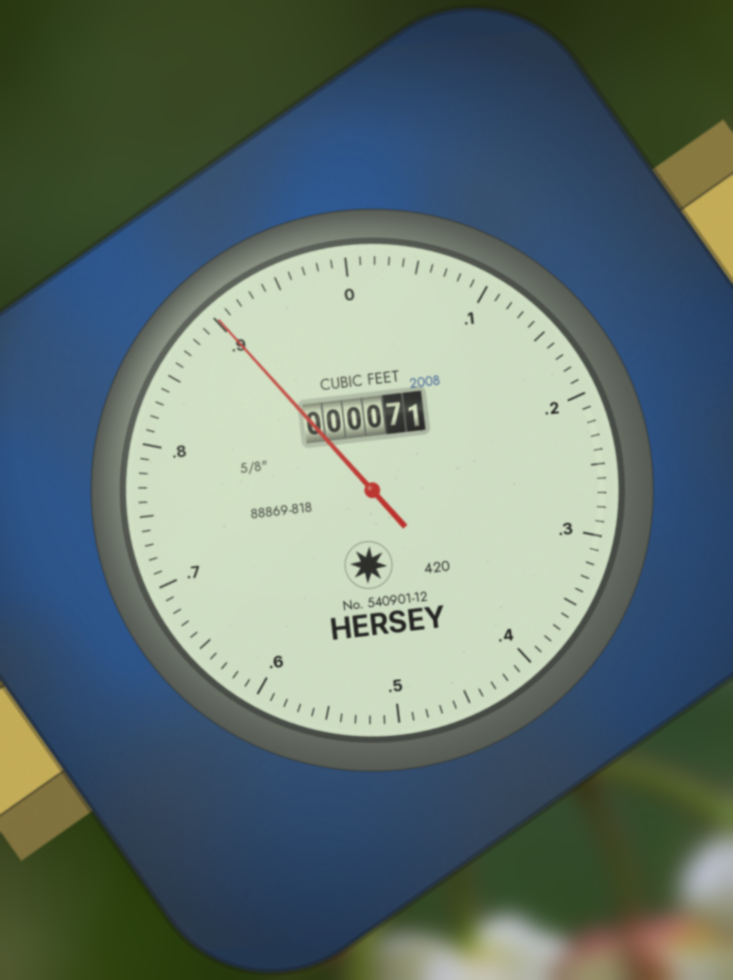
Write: 70.90 ft³
